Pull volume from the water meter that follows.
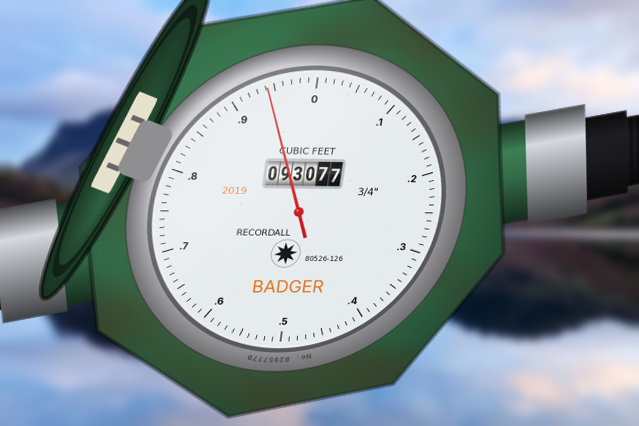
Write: 93076.94 ft³
